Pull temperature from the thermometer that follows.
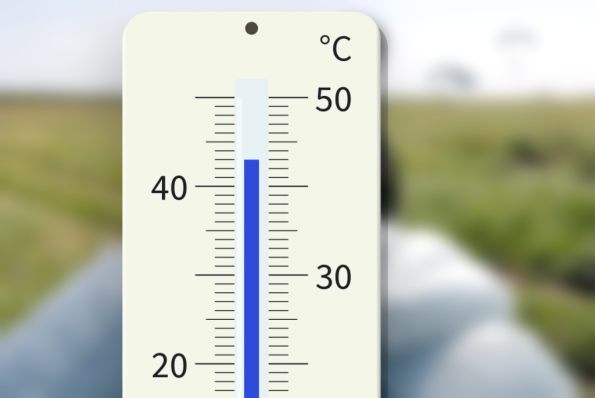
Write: 43 °C
